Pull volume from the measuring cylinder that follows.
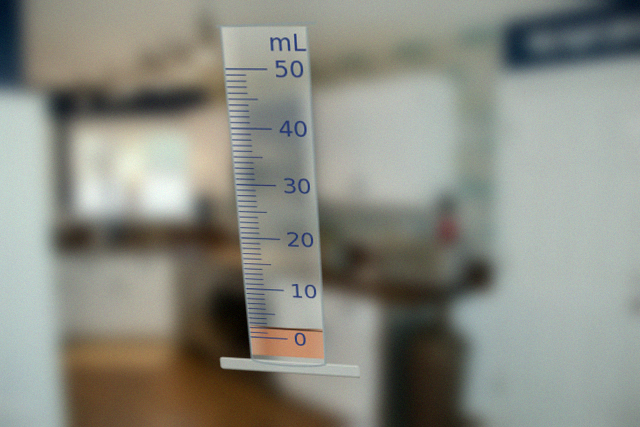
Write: 2 mL
